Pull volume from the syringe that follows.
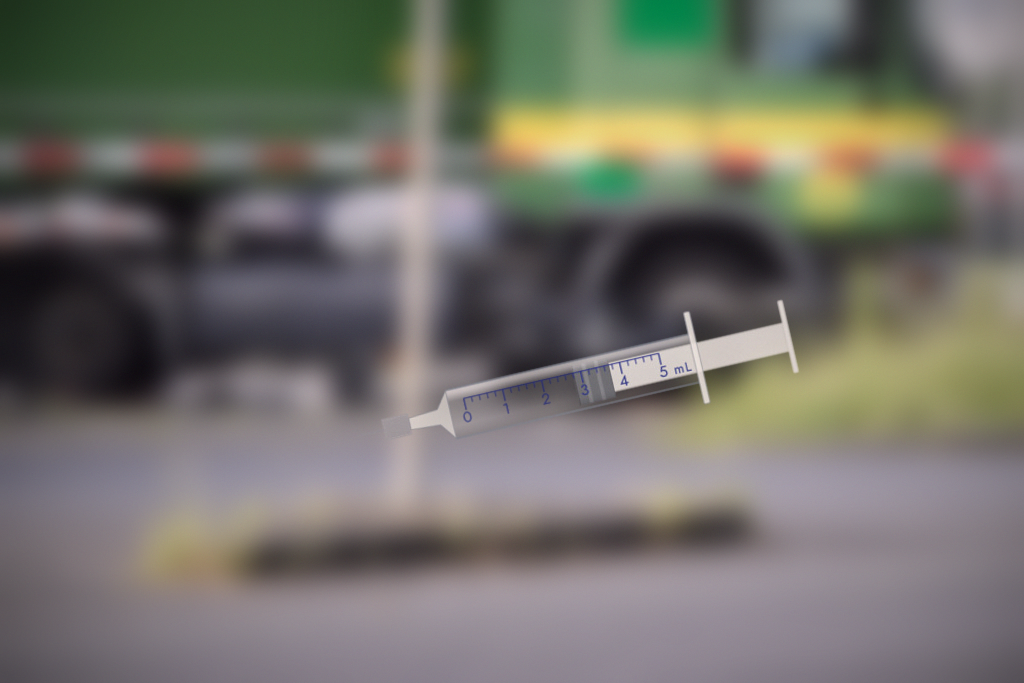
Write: 2.8 mL
